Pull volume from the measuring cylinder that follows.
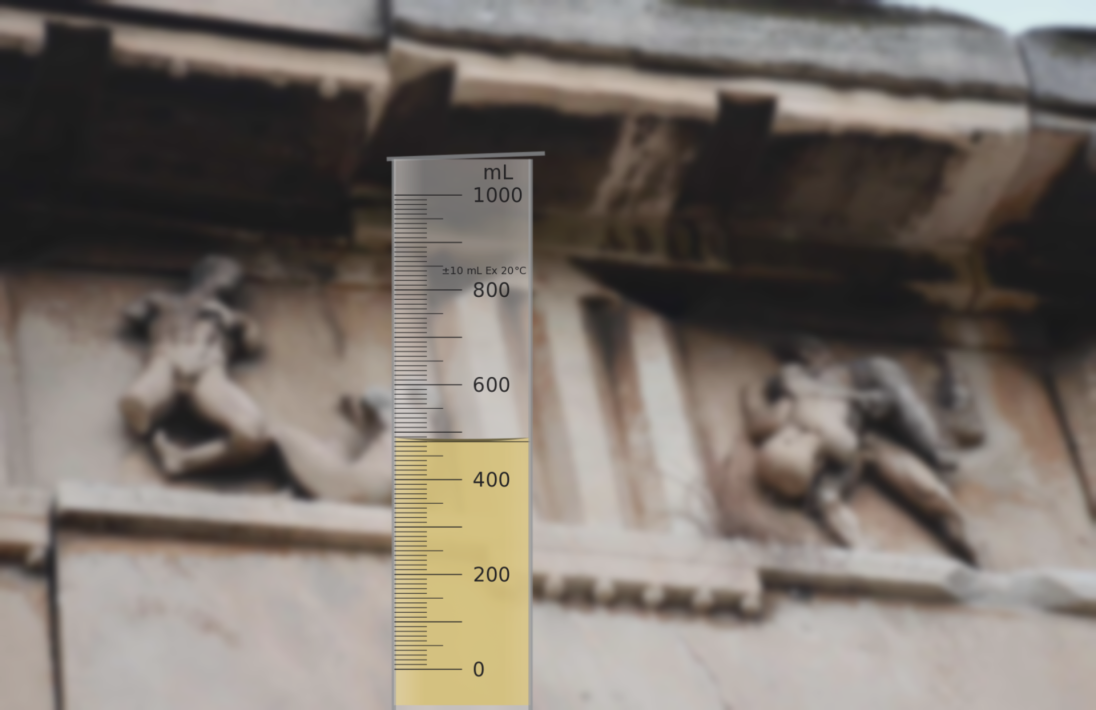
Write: 480 mL
